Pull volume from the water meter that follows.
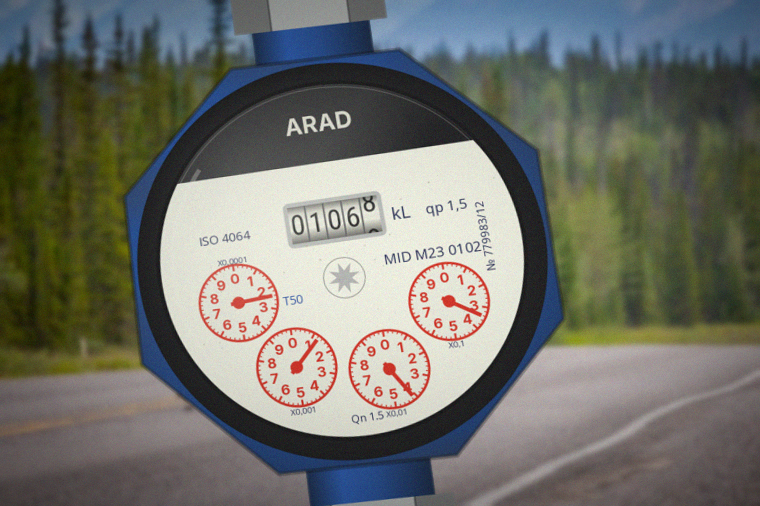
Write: 1068.3412 kL
